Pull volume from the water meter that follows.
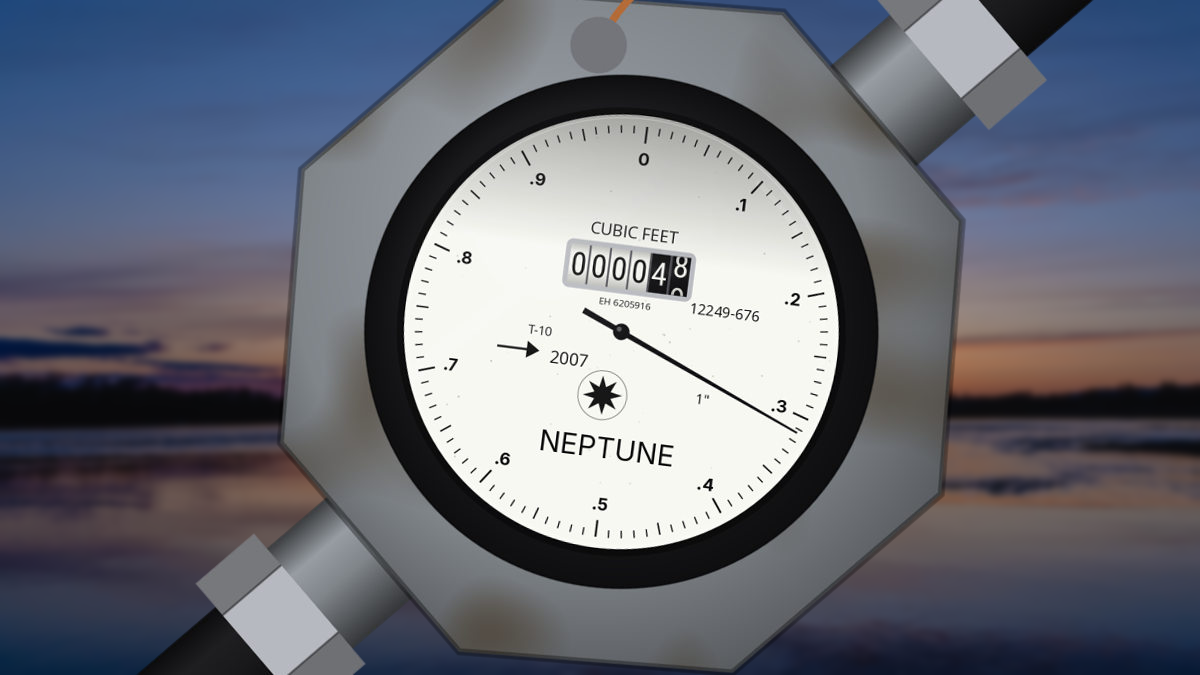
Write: 48.31 ft³
